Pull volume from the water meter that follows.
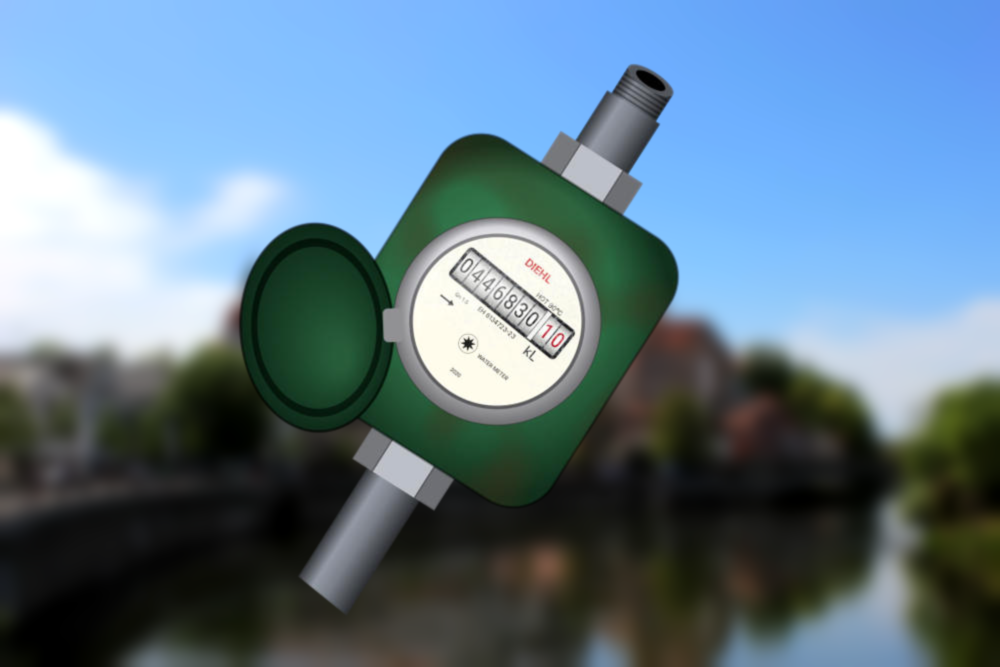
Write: 446830.10 kL
